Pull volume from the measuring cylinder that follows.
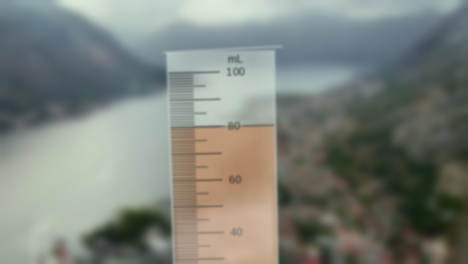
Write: 80 mL
